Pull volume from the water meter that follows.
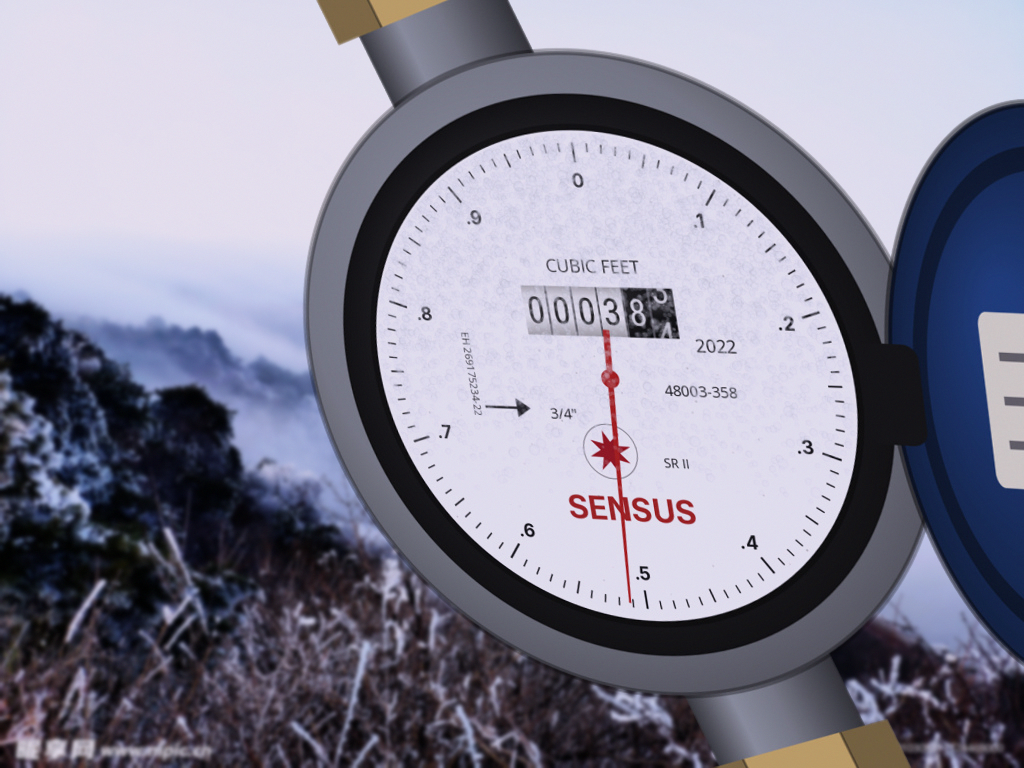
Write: 383.51 ft³
